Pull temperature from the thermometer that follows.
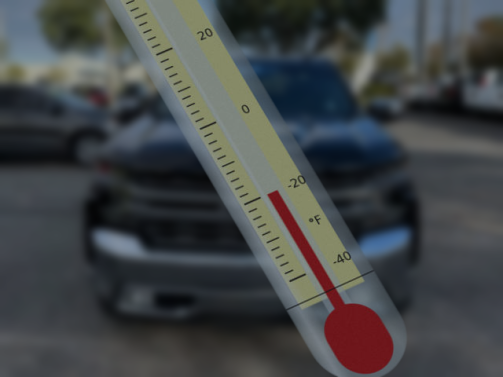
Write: -20 °F
